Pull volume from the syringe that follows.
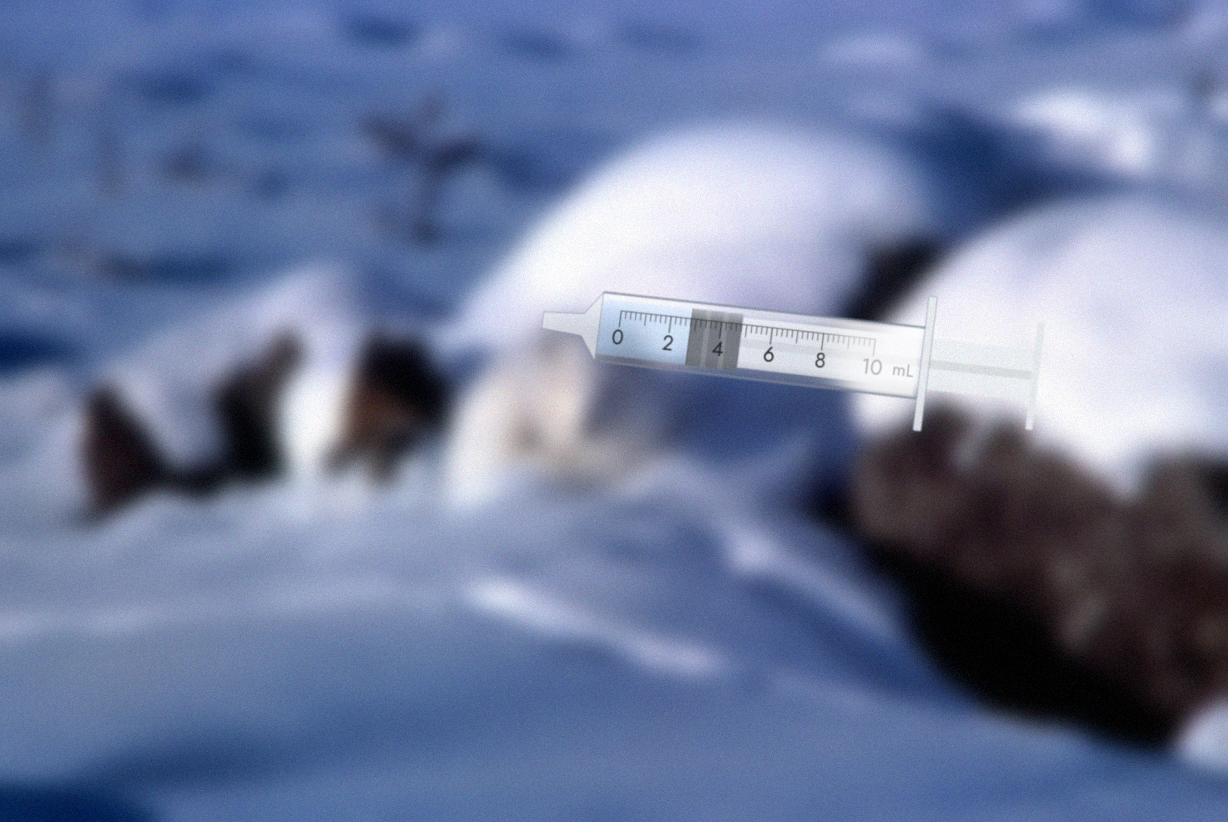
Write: 2.8 mL
